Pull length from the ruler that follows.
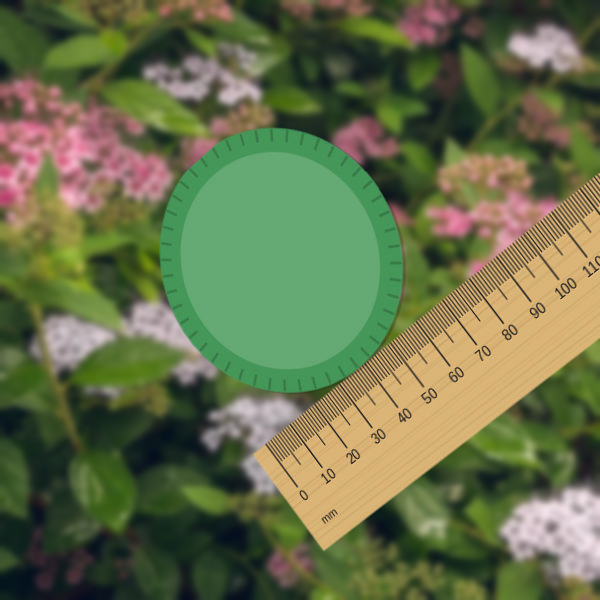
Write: 75 mm
